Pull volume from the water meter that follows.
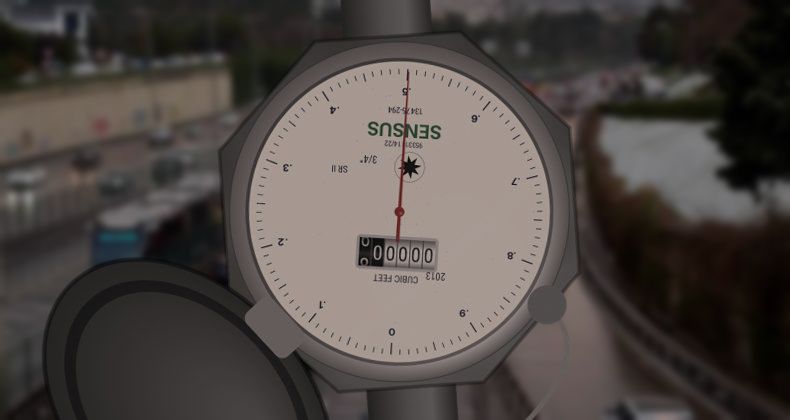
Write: 8.50 ft³
